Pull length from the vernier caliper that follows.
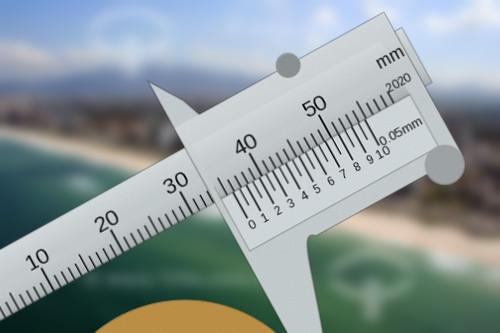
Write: 35.8 mm
